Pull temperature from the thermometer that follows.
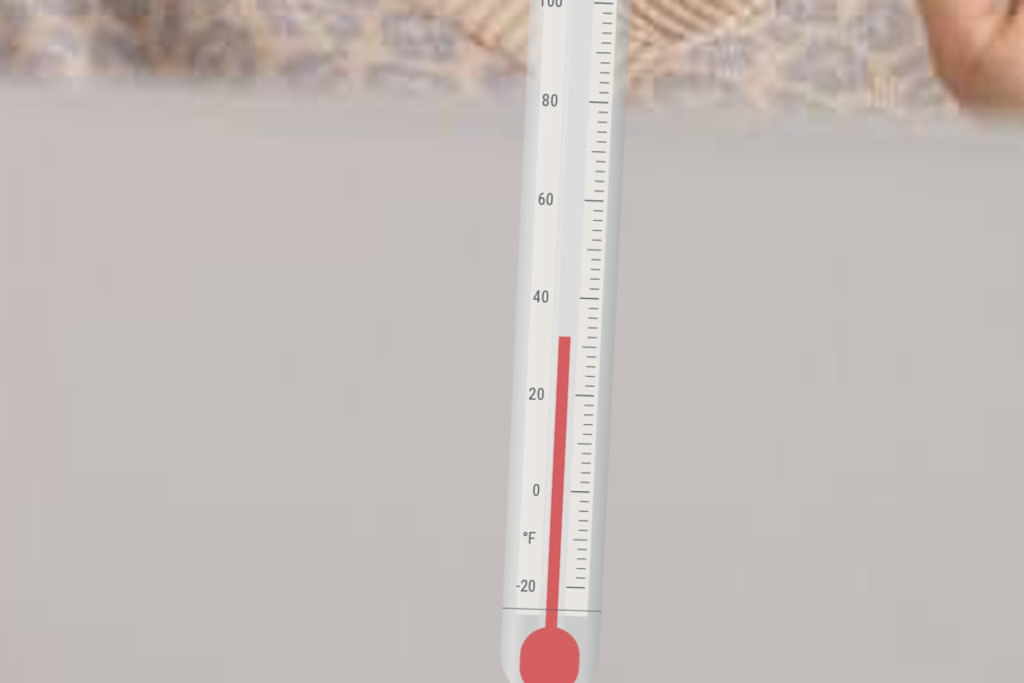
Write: 32 °F
